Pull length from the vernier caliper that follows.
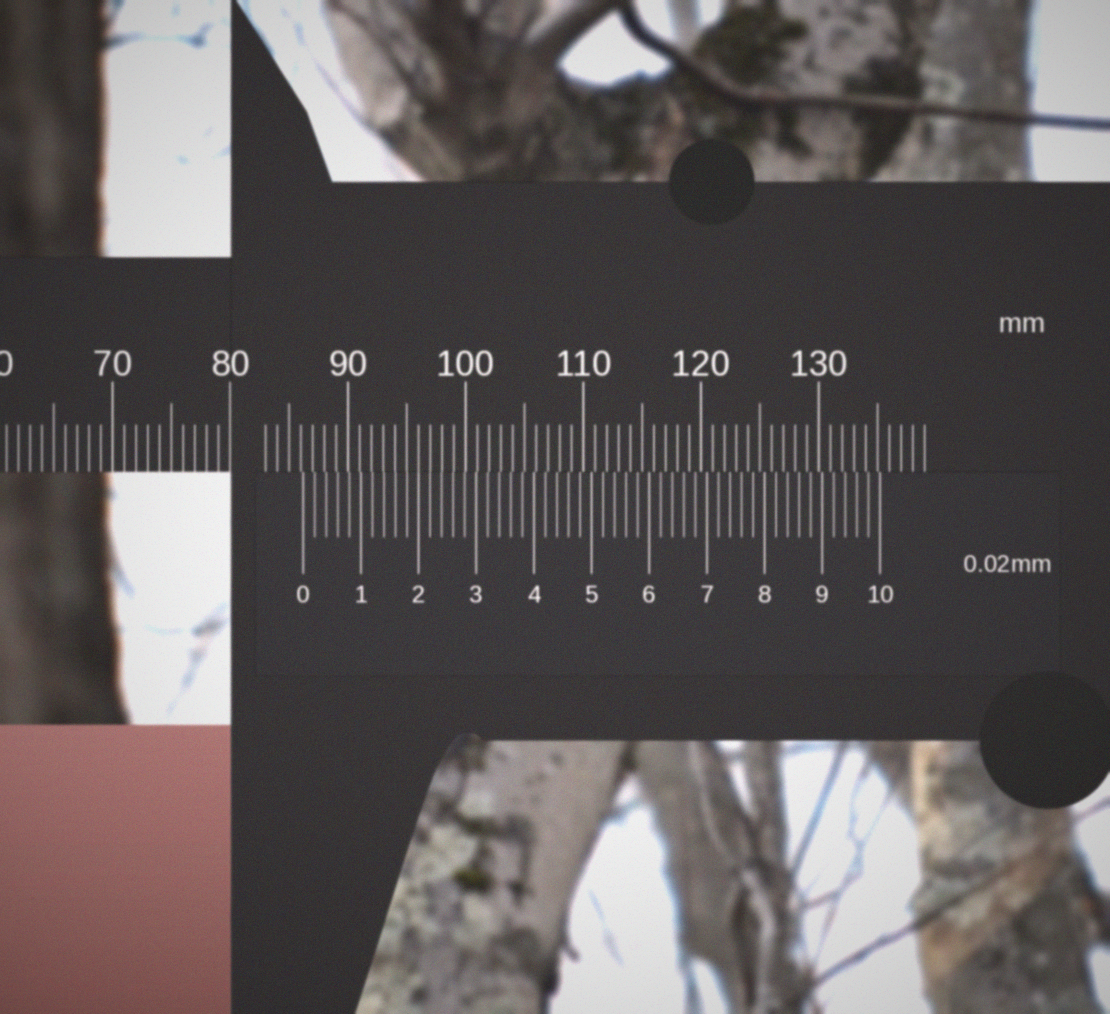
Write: 86.2 mm
